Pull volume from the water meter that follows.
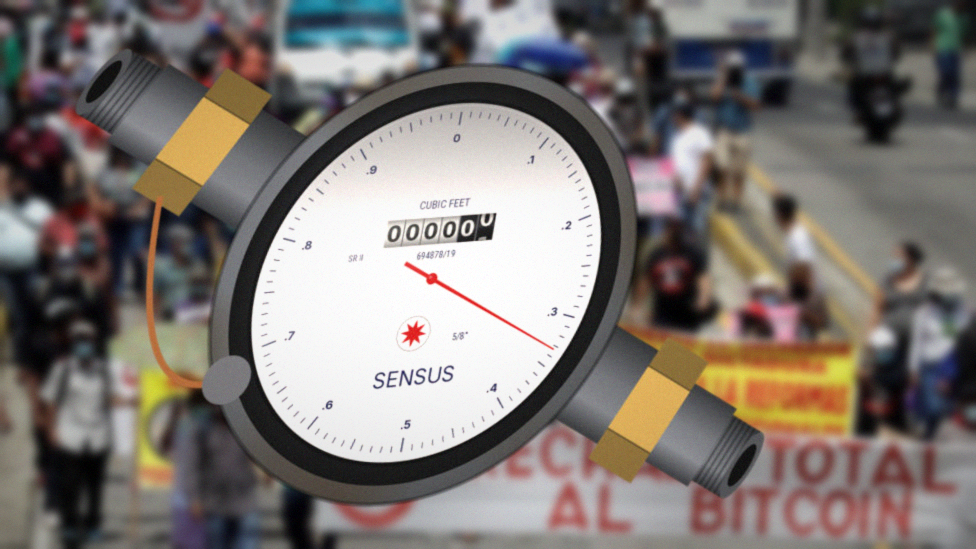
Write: 0.33 ft³
